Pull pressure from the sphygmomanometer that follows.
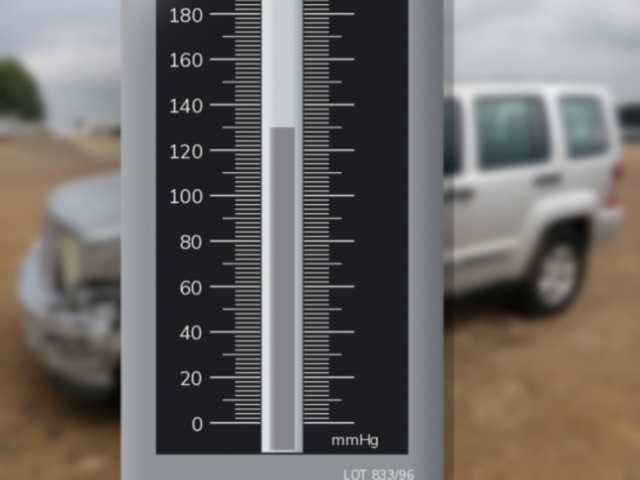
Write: 130 mmHg
